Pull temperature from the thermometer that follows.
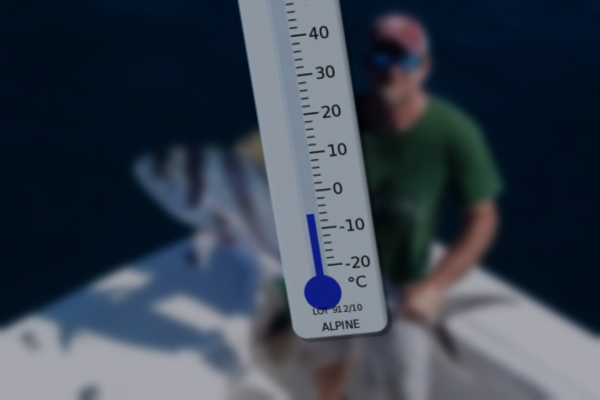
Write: -6 °C
